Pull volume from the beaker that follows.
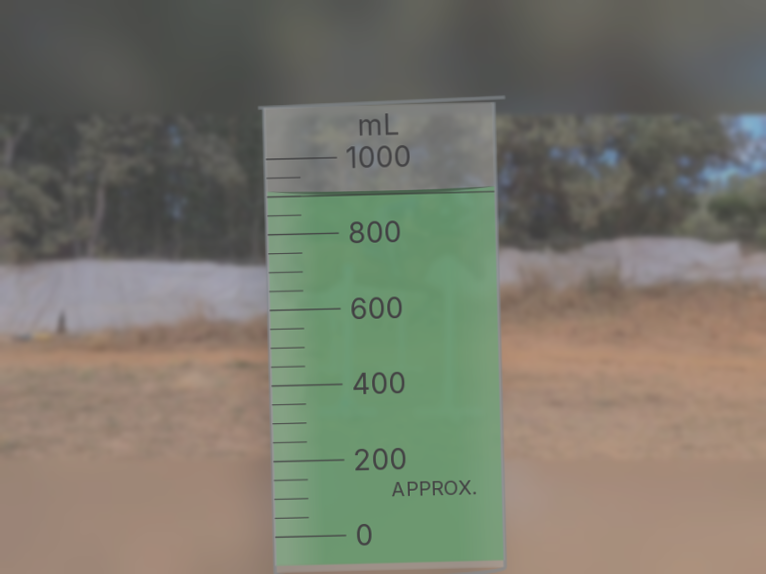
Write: 900 mL
